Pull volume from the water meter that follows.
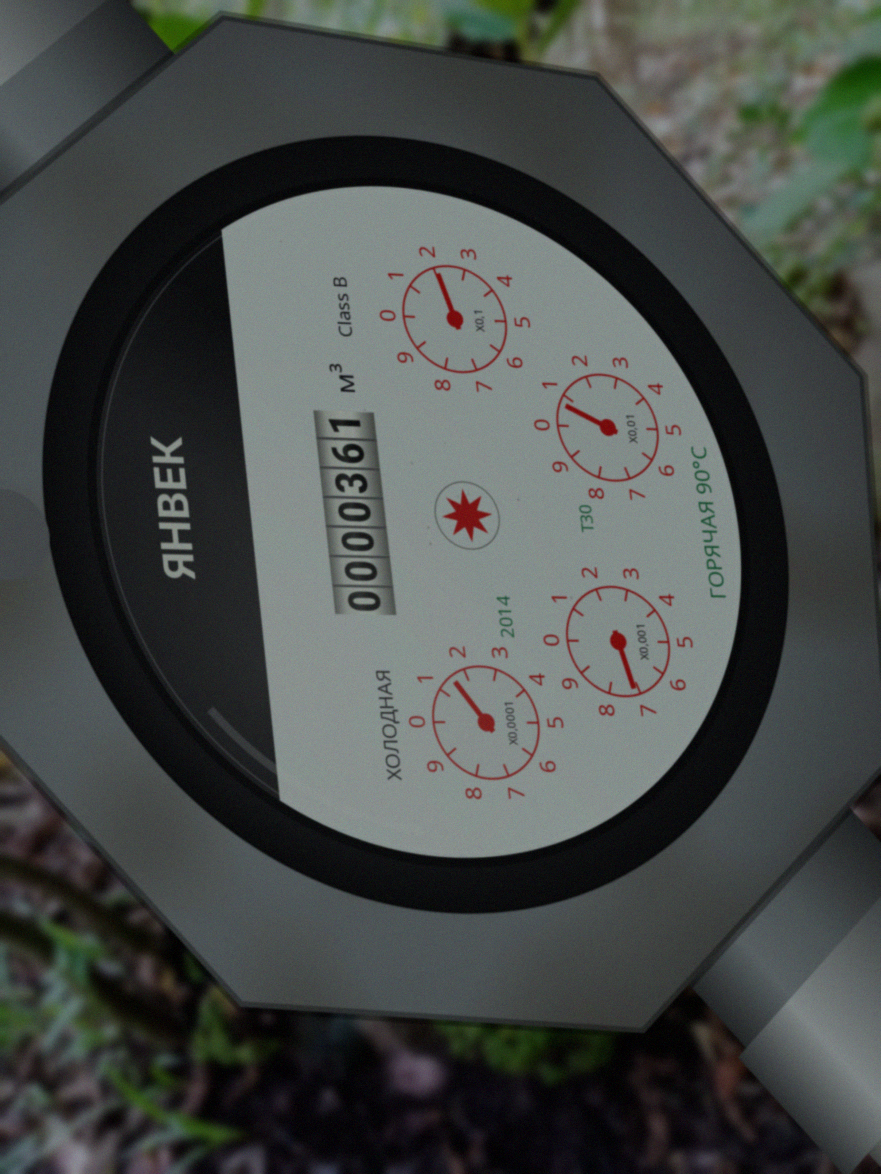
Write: 361.2071 m³
